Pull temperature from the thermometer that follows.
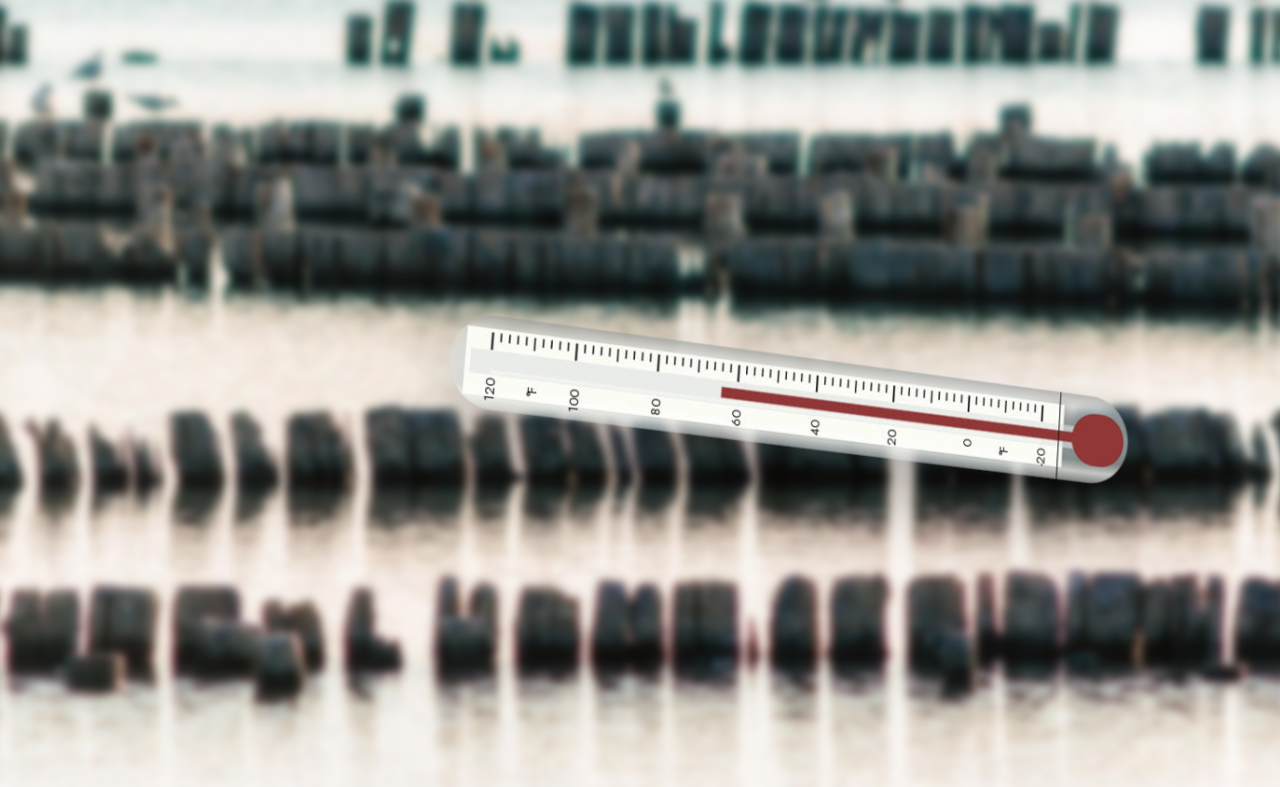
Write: 64 °F
